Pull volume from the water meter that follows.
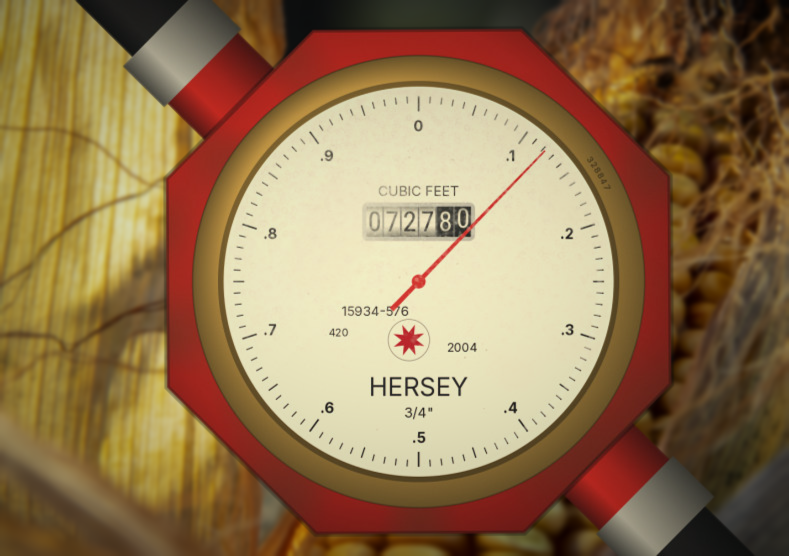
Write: 72780.12 ft³
